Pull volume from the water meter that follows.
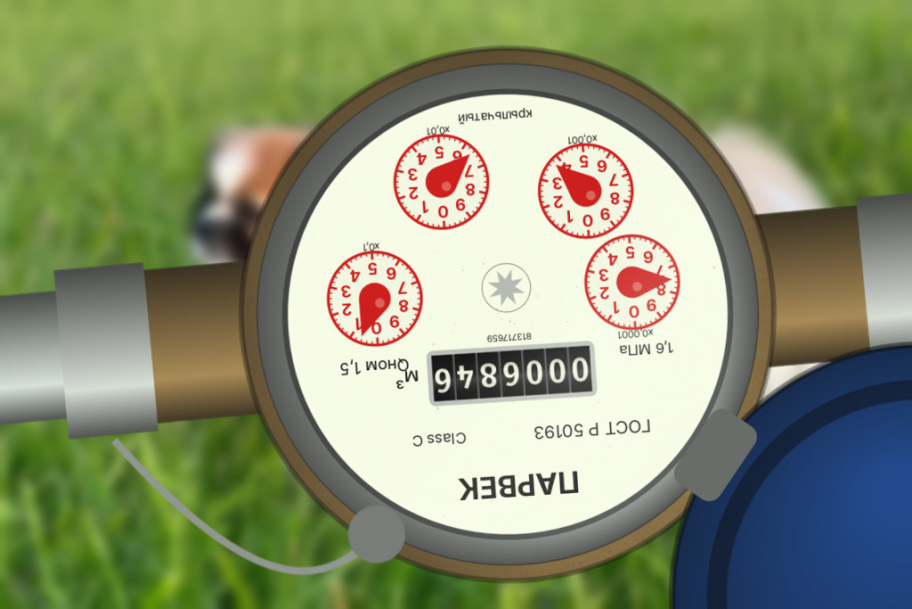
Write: 6846.0637 m³
